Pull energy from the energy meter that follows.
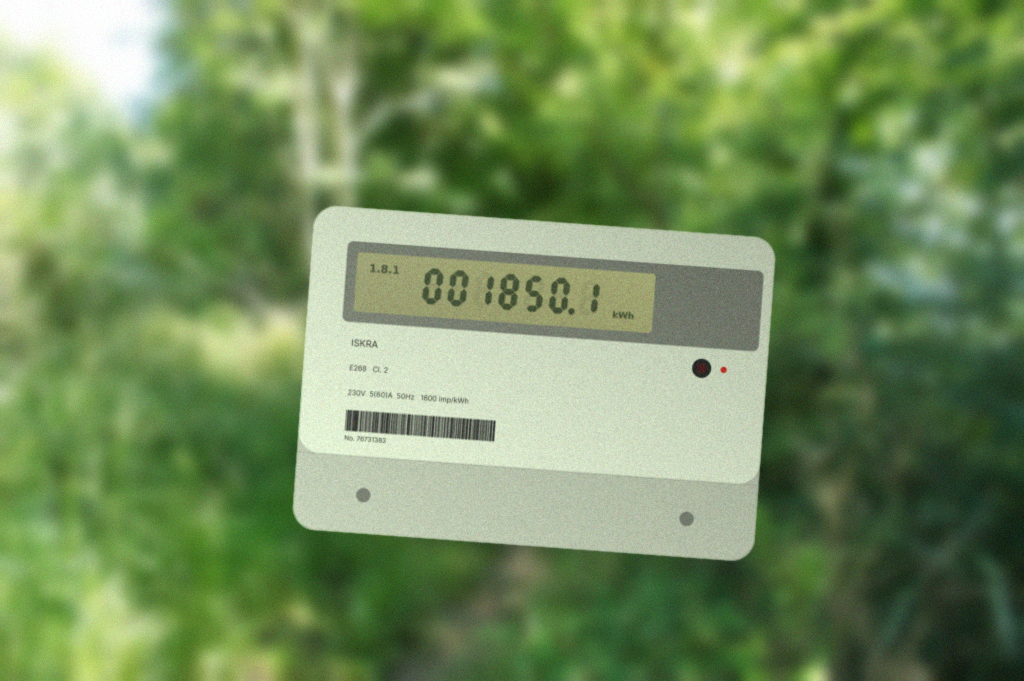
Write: 1850.1 kWh
